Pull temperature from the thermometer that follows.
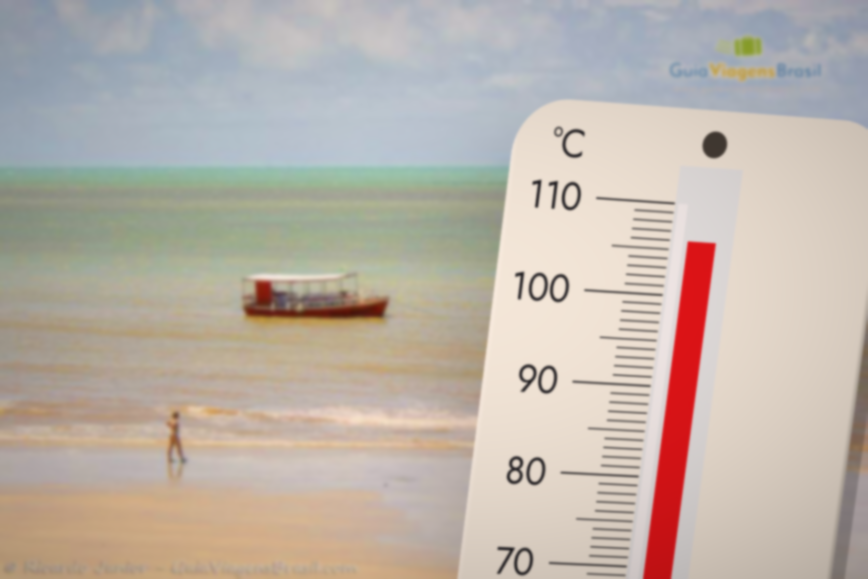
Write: 106 °C
